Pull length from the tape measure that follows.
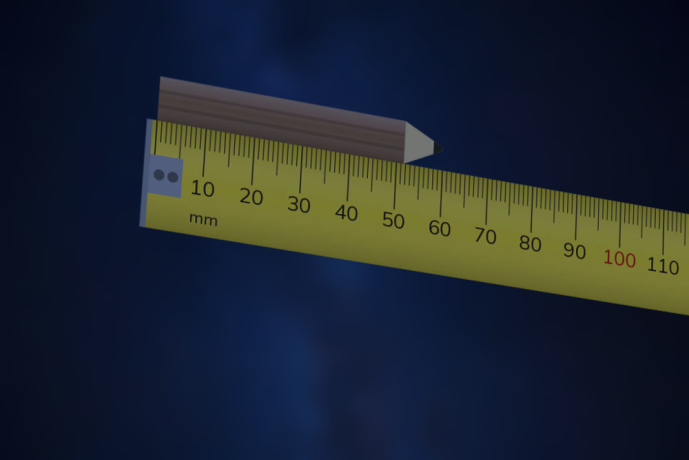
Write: 60 mm
